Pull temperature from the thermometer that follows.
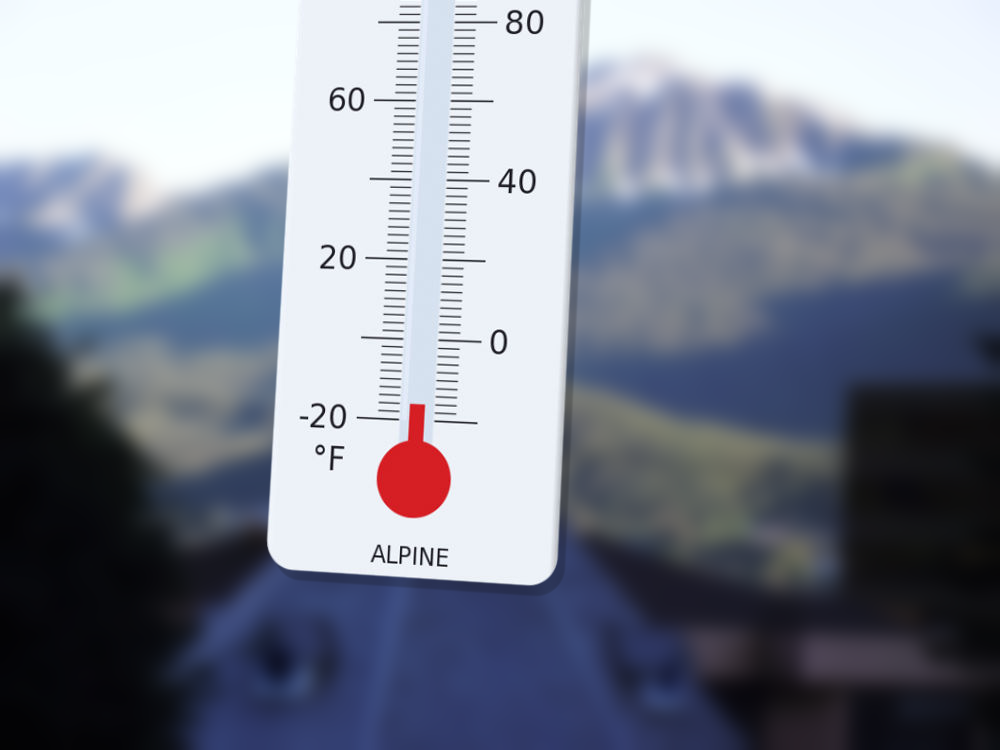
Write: -16 °F
